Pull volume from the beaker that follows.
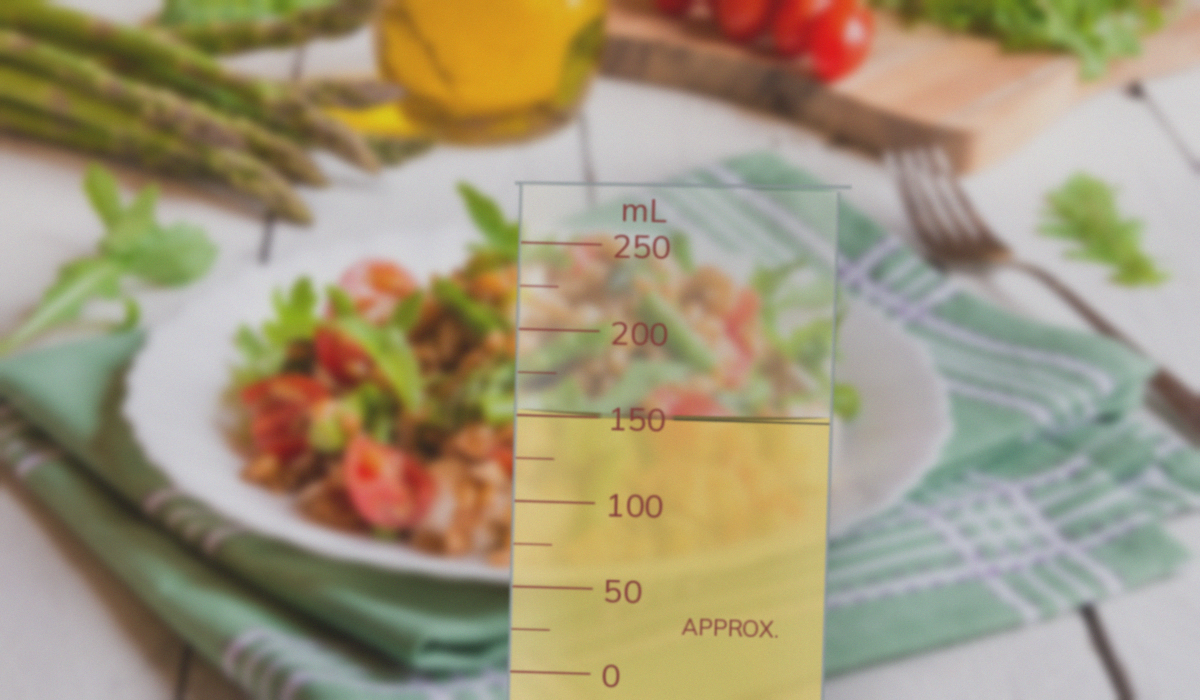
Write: 150 mL
